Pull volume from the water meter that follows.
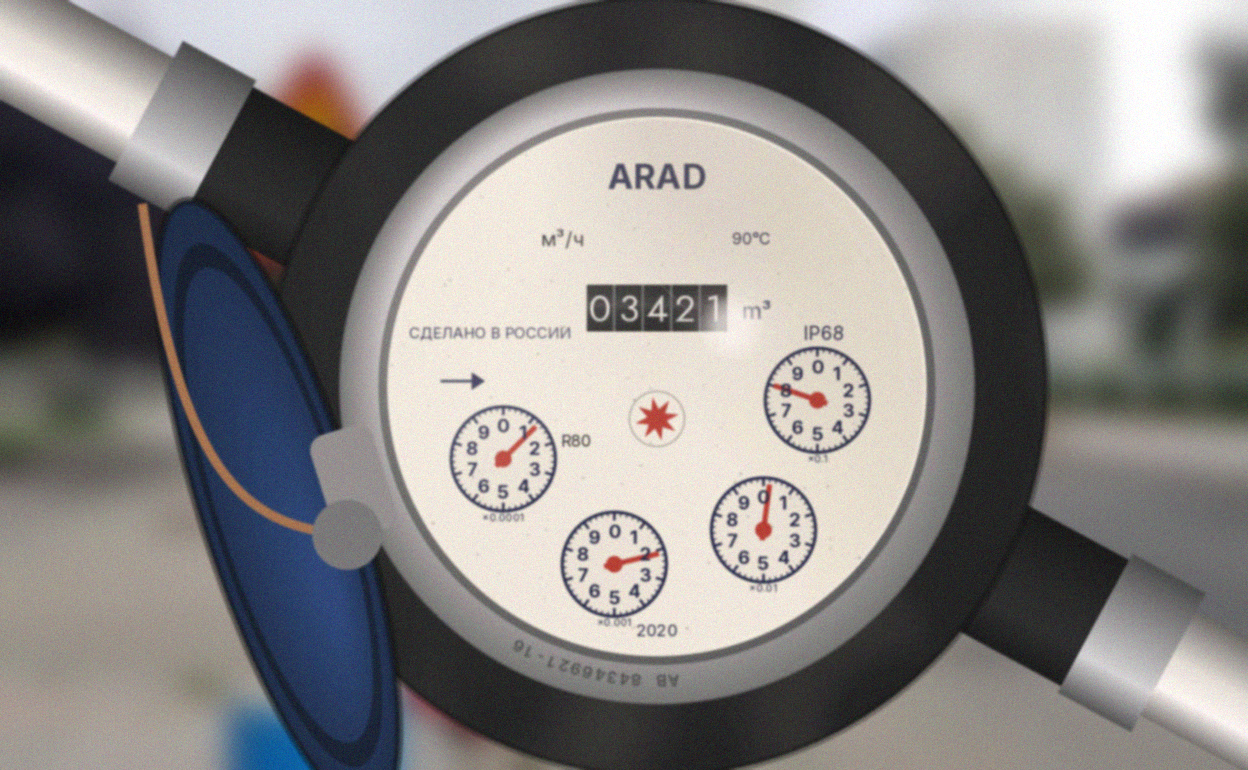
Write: 3421.8021 m³
